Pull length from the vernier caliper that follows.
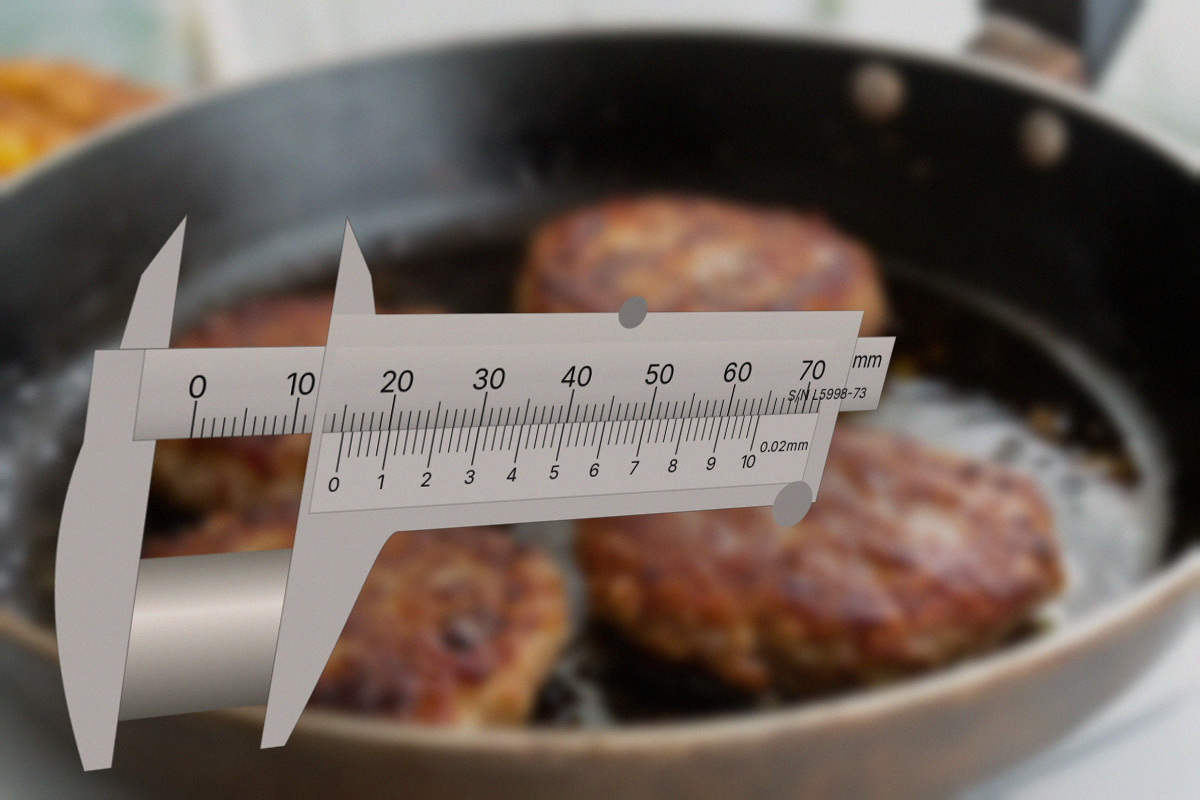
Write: 15.2 mm
